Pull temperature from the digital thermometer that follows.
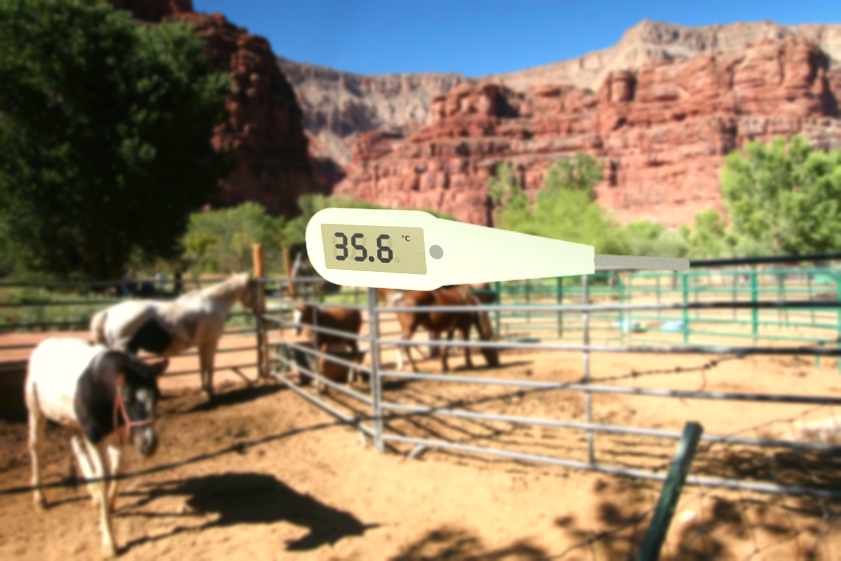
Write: 35.6 °C
